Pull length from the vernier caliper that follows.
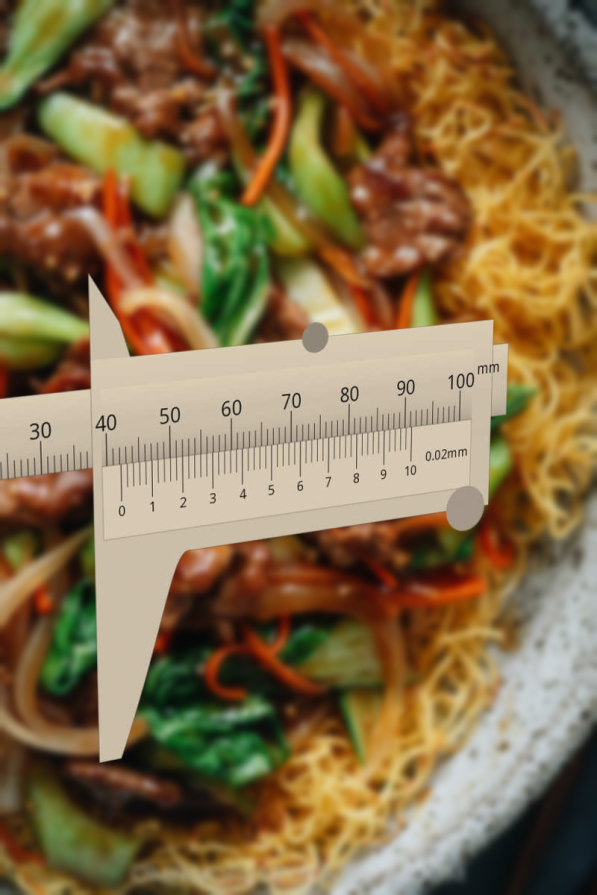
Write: 42.2 mm
